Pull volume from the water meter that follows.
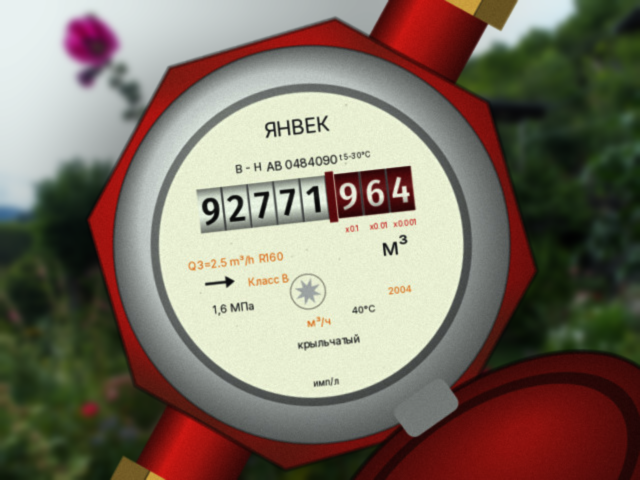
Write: 92771.964 m³
